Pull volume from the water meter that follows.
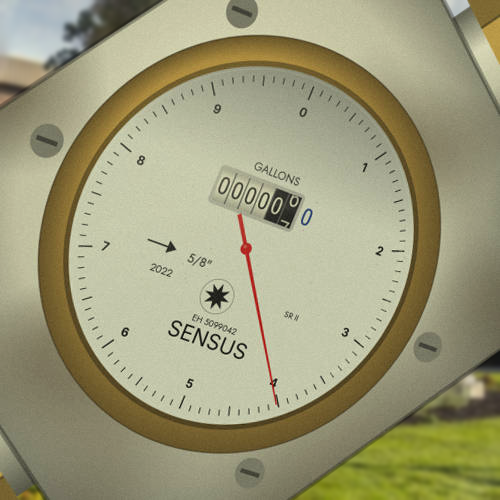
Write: 64.0 gal
